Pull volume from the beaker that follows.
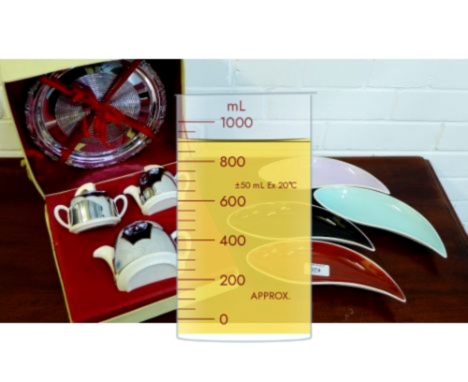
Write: 900 mL
